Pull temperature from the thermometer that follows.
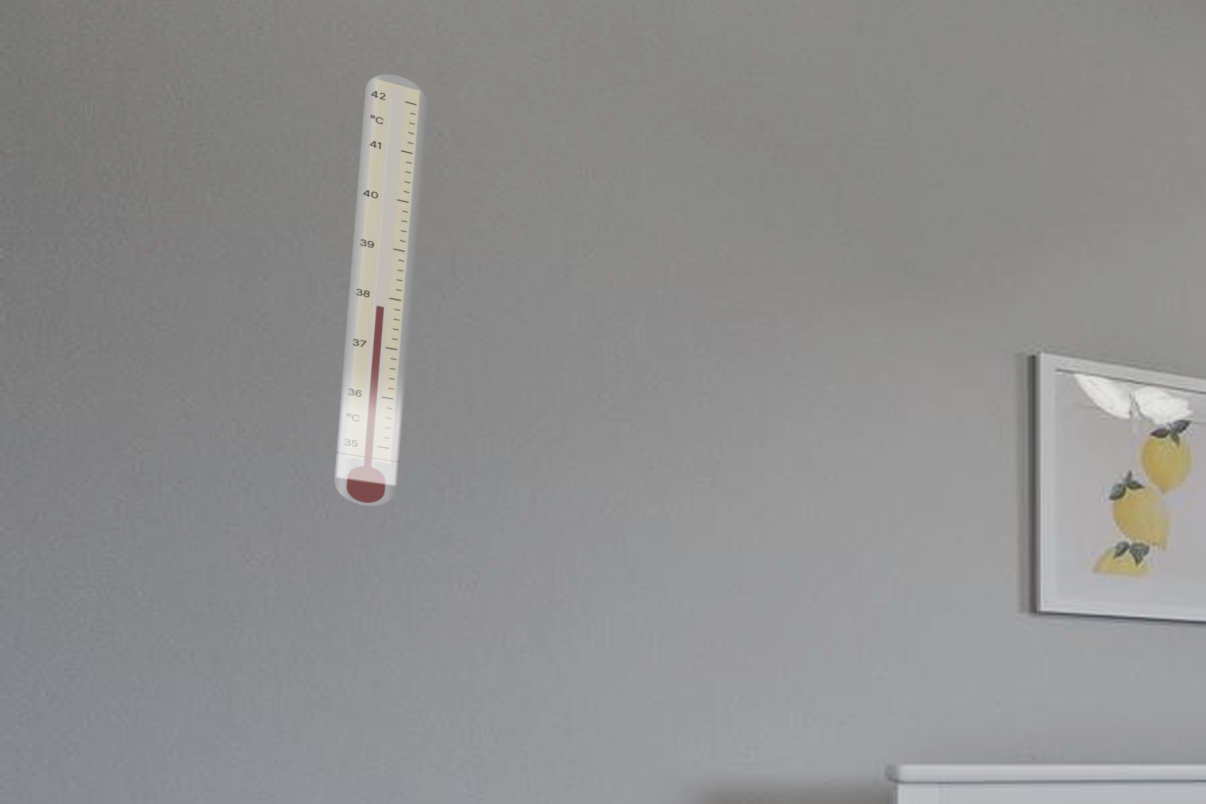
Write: 37.8 °C
